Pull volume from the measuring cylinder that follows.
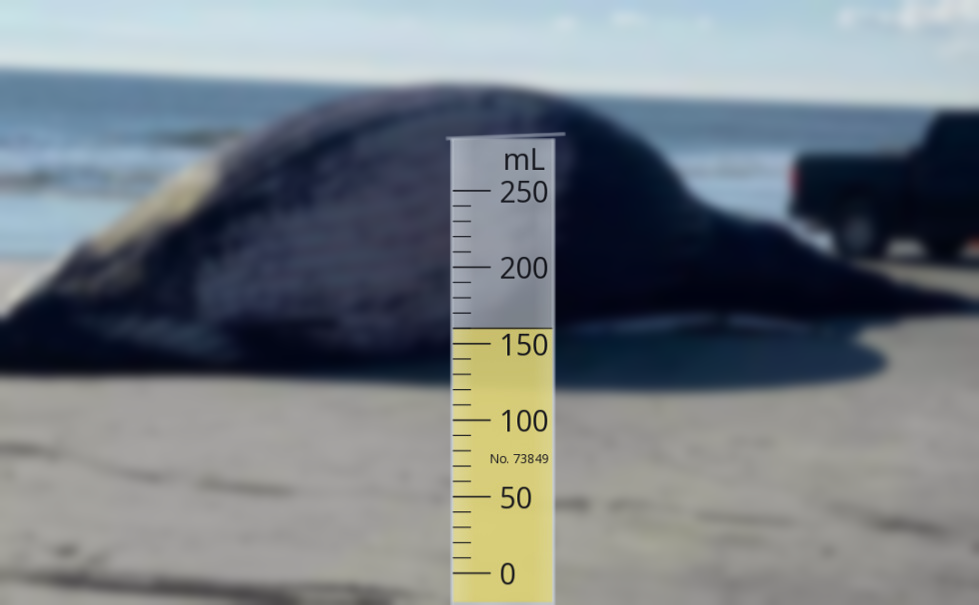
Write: 160 mL
